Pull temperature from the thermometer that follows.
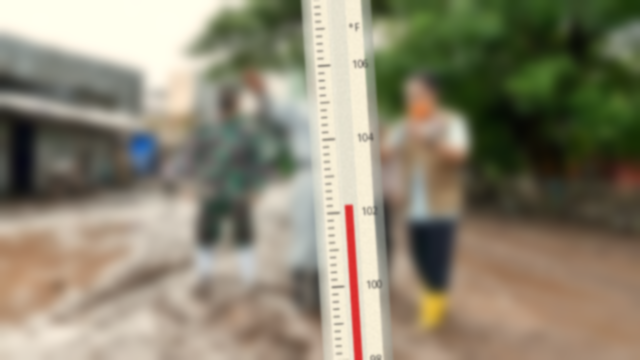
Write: 102.2 °F
